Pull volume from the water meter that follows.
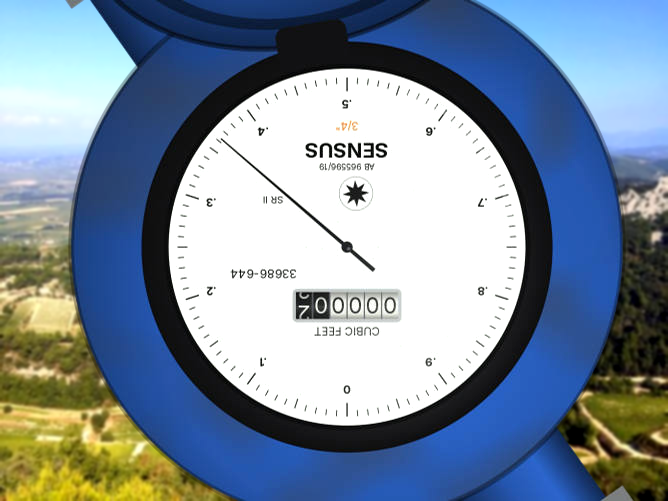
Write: 2.36 ft³
